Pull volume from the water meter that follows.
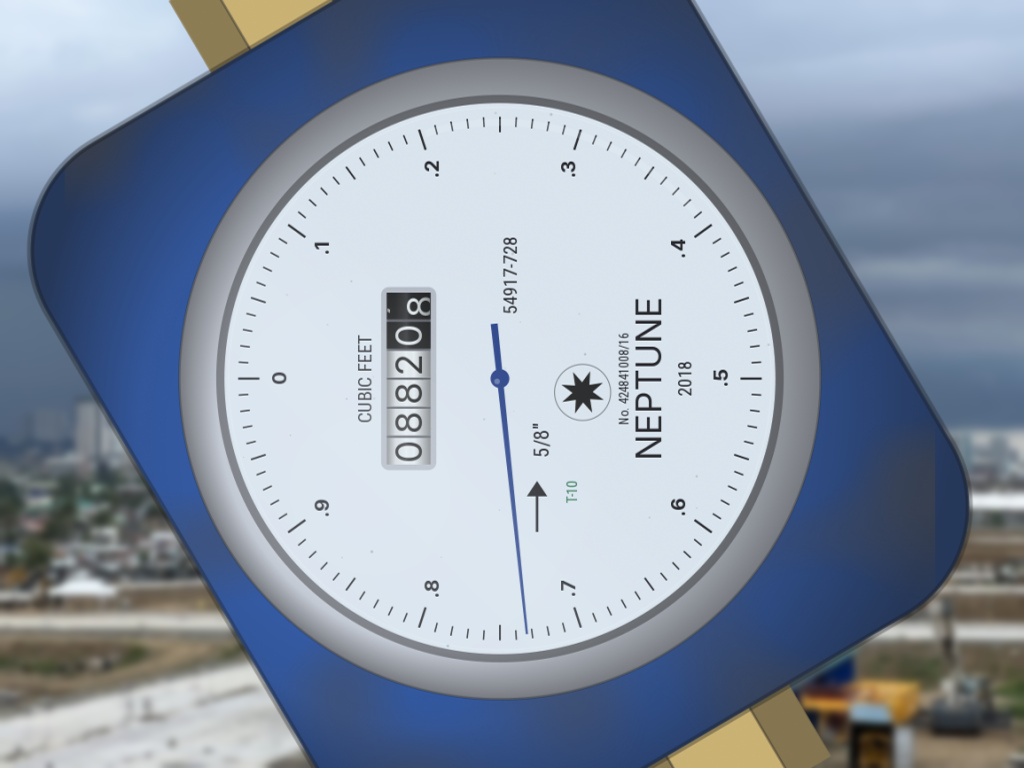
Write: 88207.73 ft³
